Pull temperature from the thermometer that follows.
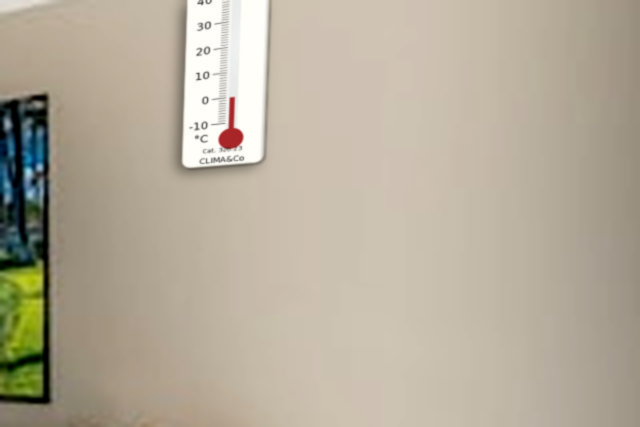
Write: 0 °C
